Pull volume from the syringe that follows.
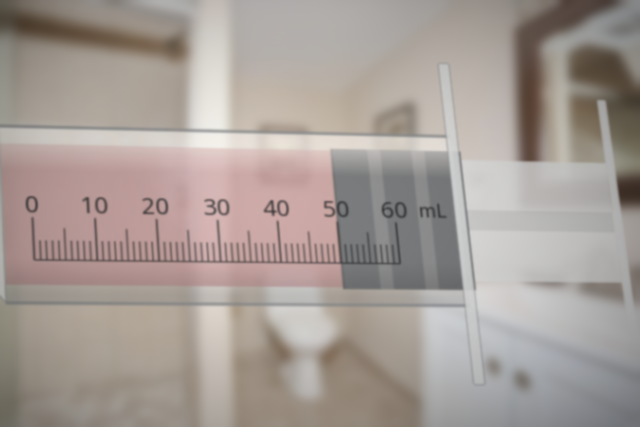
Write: 50 mL
